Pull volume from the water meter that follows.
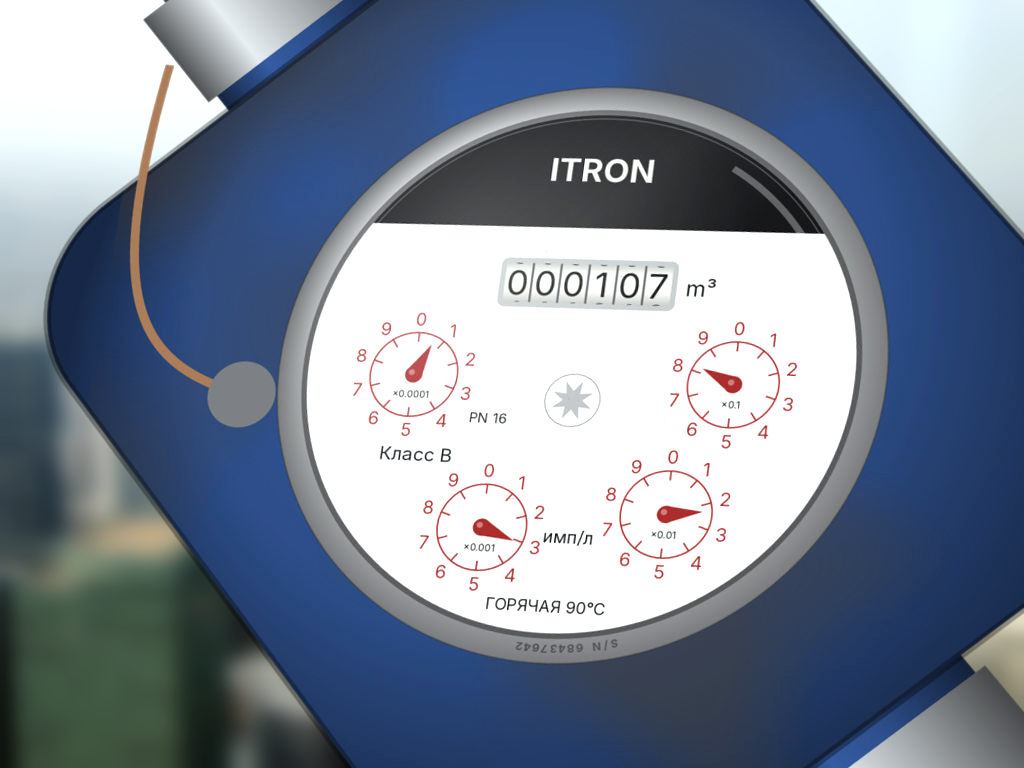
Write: 107.8230 m³
